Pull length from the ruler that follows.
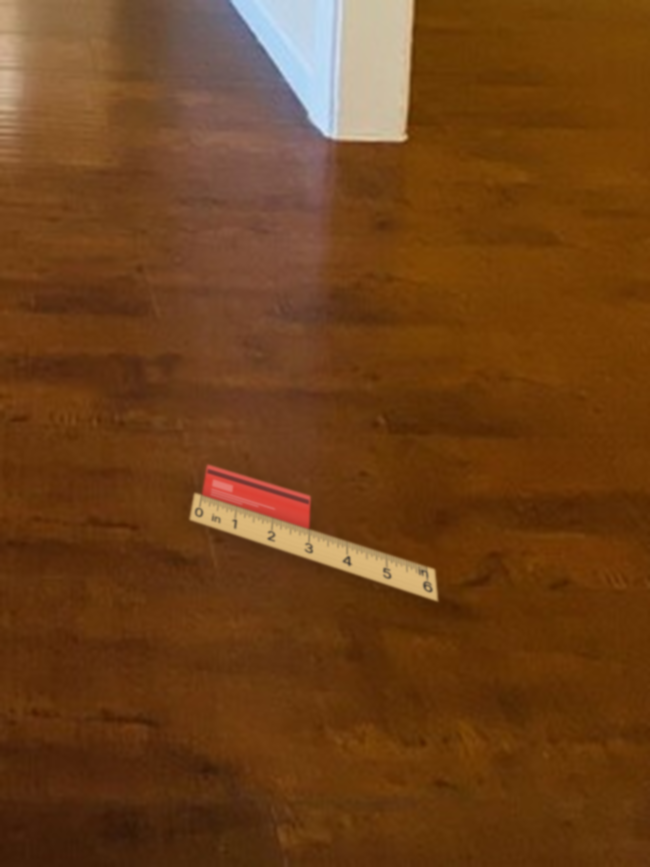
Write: 3 in
